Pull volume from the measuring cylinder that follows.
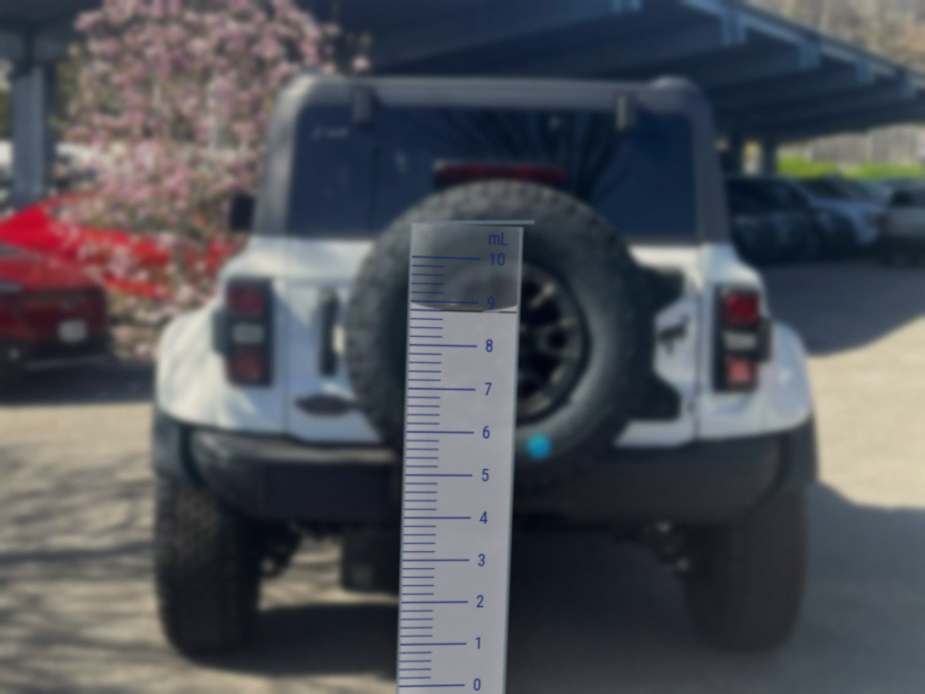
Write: 8.8 mL
